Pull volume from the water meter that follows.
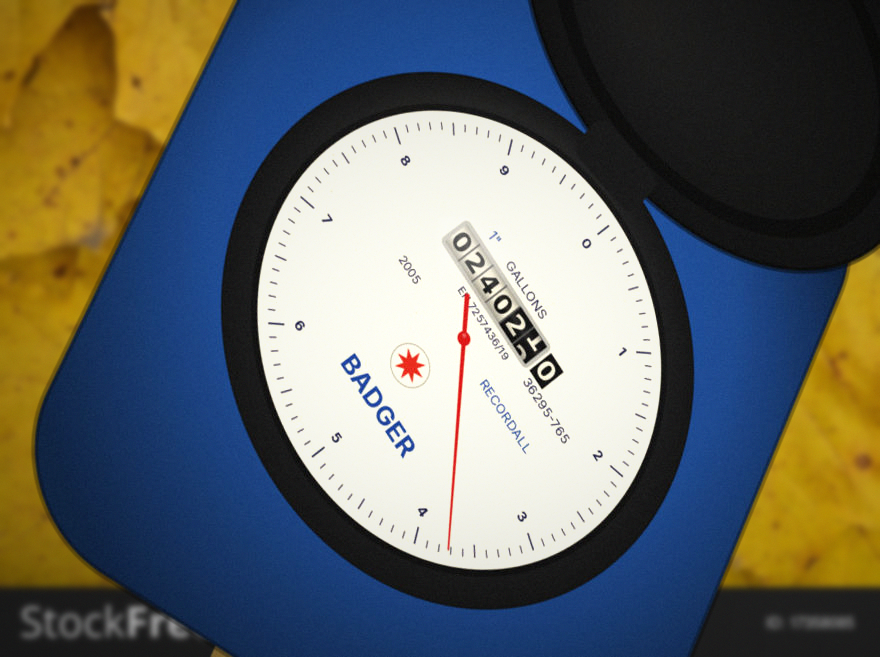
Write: 240213.7 gal
